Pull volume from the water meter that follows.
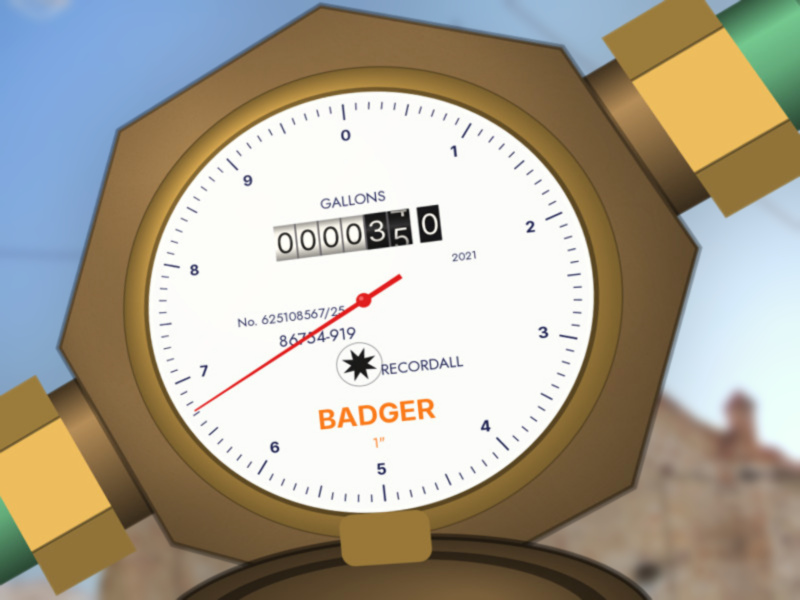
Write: 346.7 gal
